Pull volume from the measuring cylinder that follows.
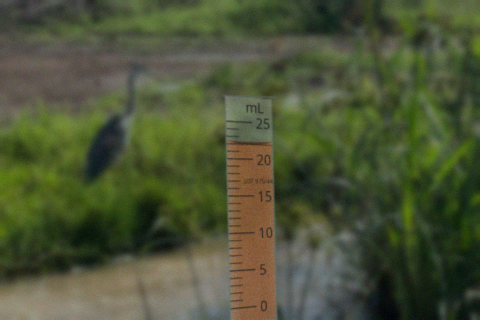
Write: 22 mL
